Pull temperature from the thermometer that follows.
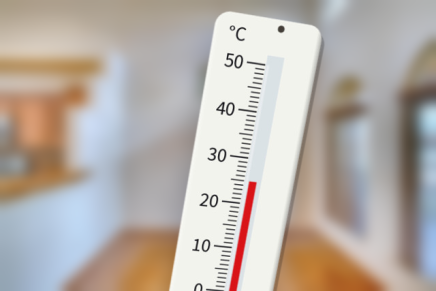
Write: 25 °C
